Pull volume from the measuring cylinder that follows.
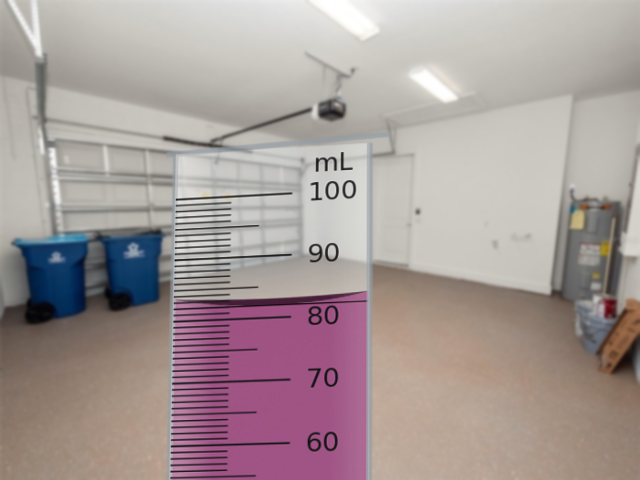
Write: 82 mL
